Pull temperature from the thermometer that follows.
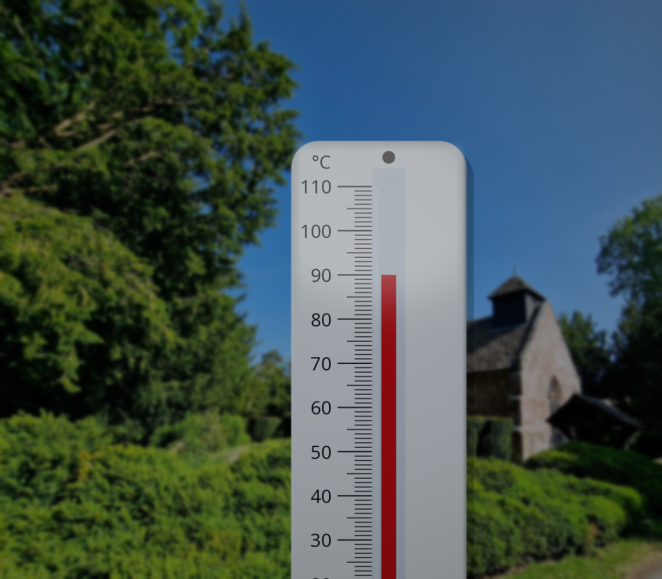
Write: 90 °C
